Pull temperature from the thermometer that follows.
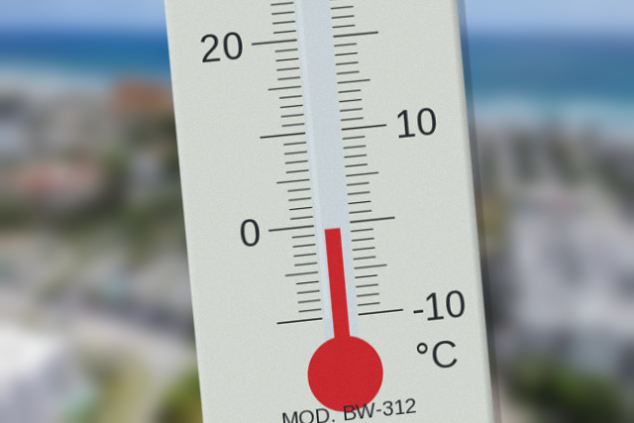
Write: -0.5 °C
